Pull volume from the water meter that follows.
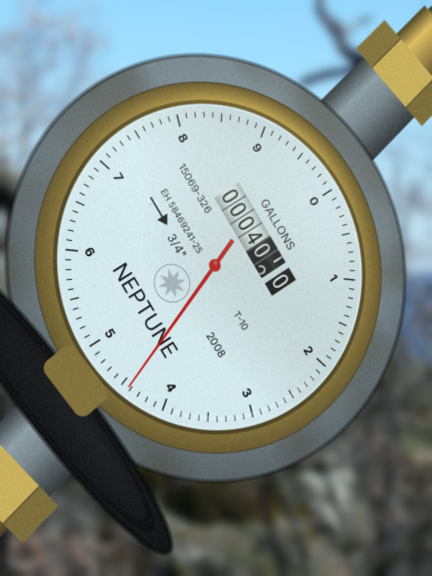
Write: 4014.4 gal
